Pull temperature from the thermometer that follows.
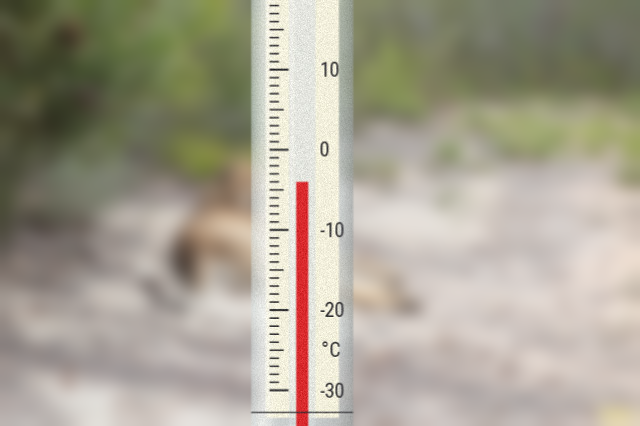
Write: -4 °C
